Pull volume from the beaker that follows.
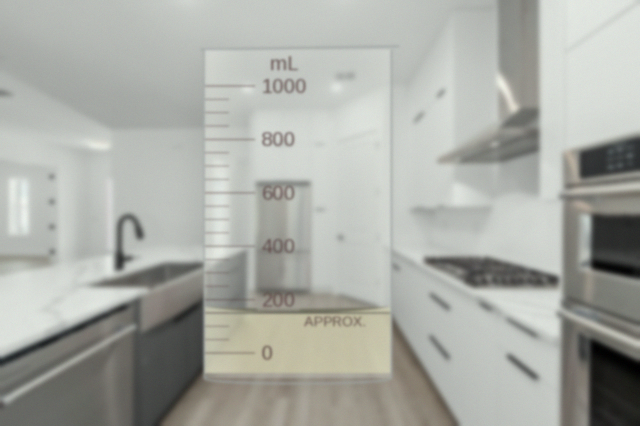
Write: 150 mL
